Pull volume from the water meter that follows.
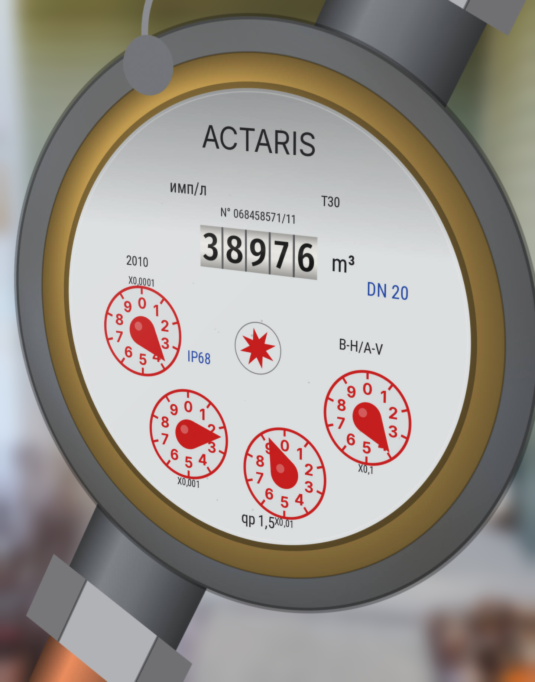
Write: 38976.3923 m³
